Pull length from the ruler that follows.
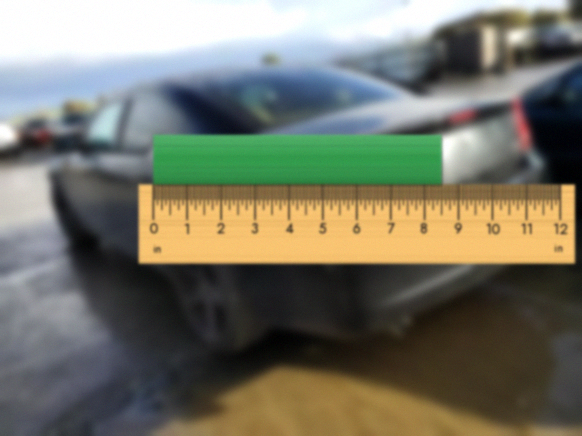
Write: 8.5 in
